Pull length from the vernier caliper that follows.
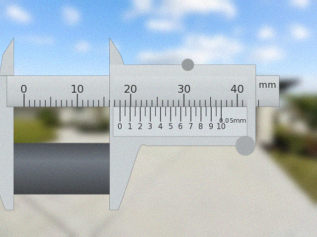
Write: 18.0 mm
